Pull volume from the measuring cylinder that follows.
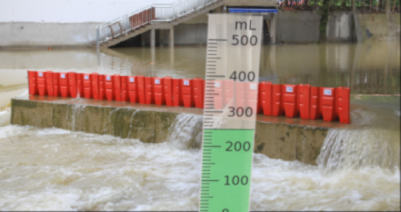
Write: 250 mL
